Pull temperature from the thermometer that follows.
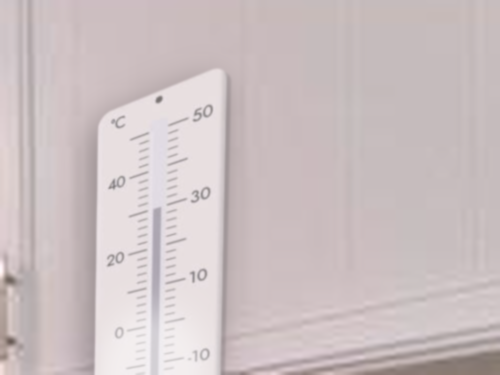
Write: 30 °C
